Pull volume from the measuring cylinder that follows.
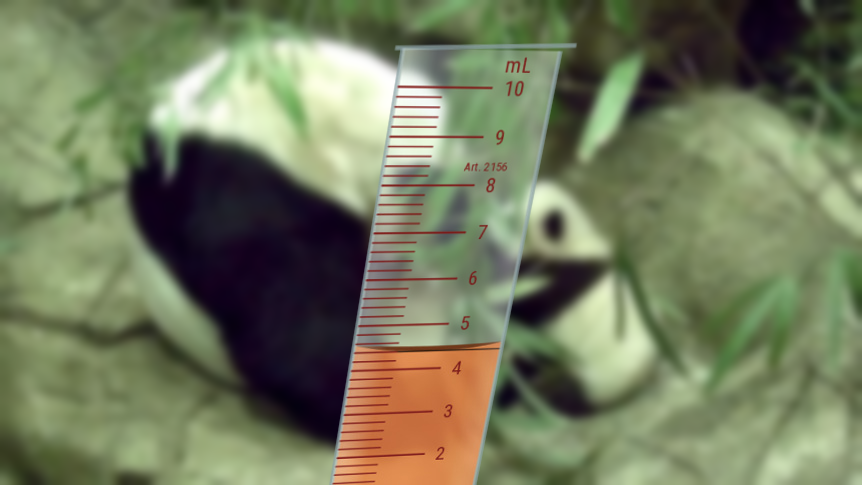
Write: 4.4 mL
